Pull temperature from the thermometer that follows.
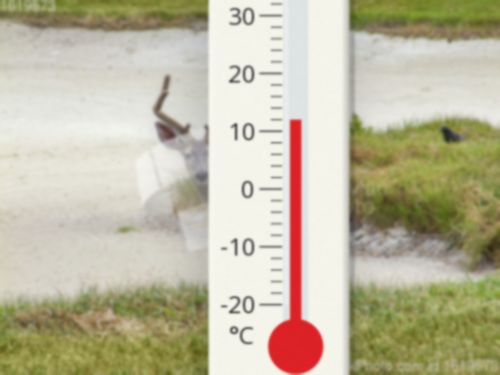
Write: 12 °C
